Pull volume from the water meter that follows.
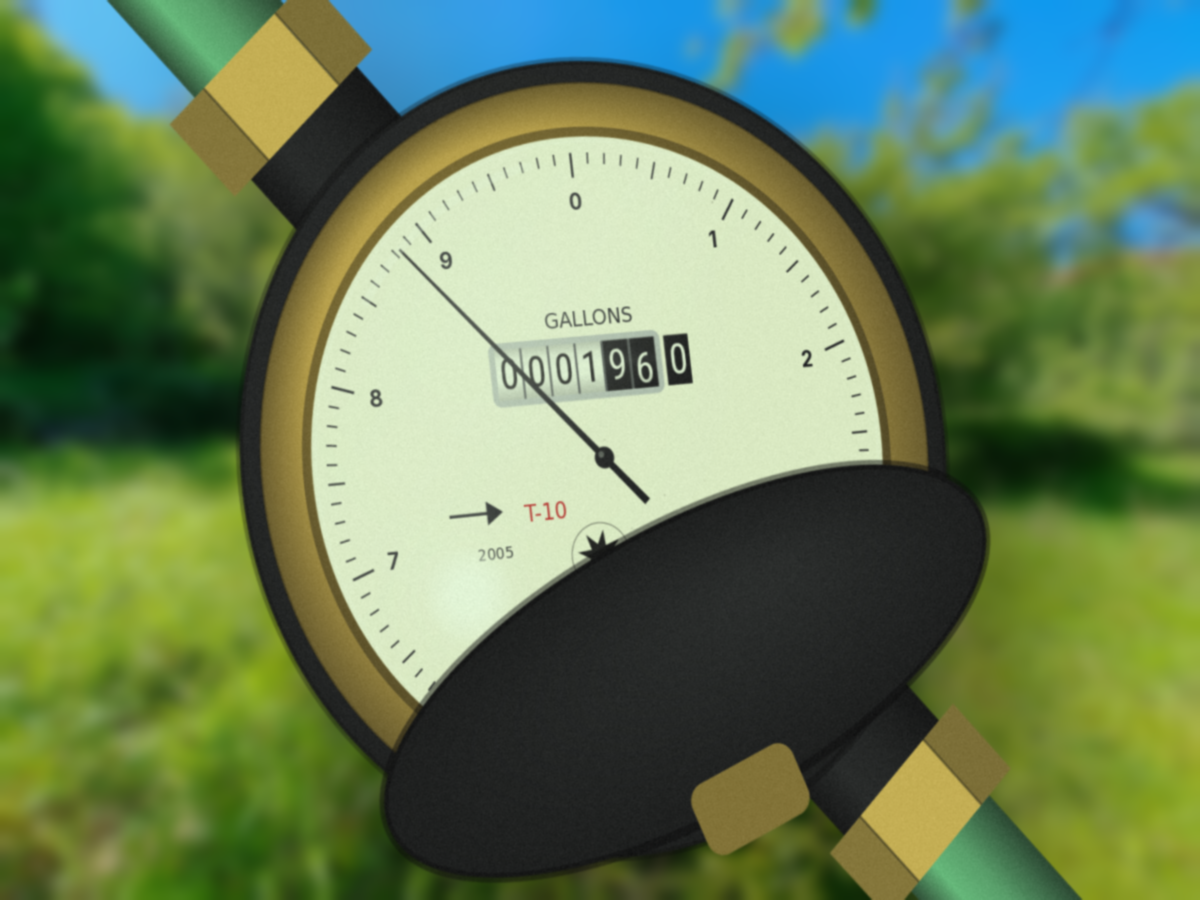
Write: 1958.8 gal
